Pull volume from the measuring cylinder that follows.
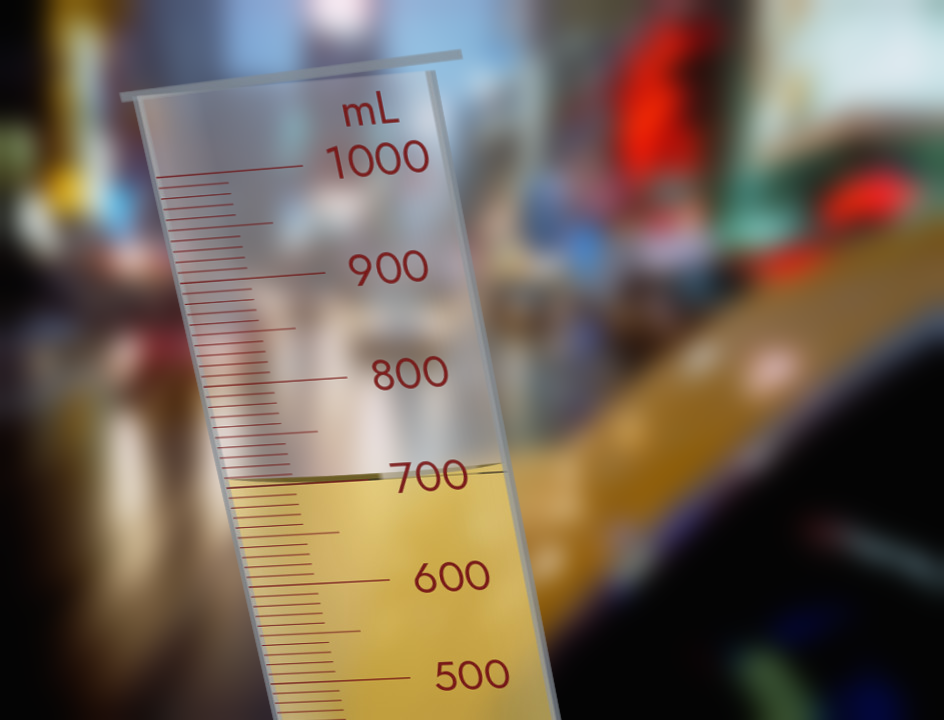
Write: 700 mL
